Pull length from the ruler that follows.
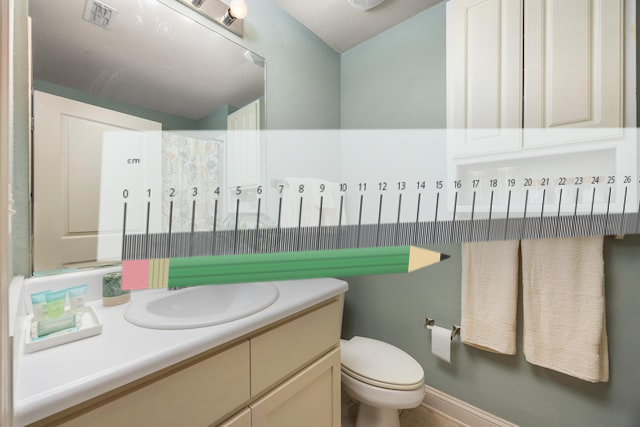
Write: 16 cm
